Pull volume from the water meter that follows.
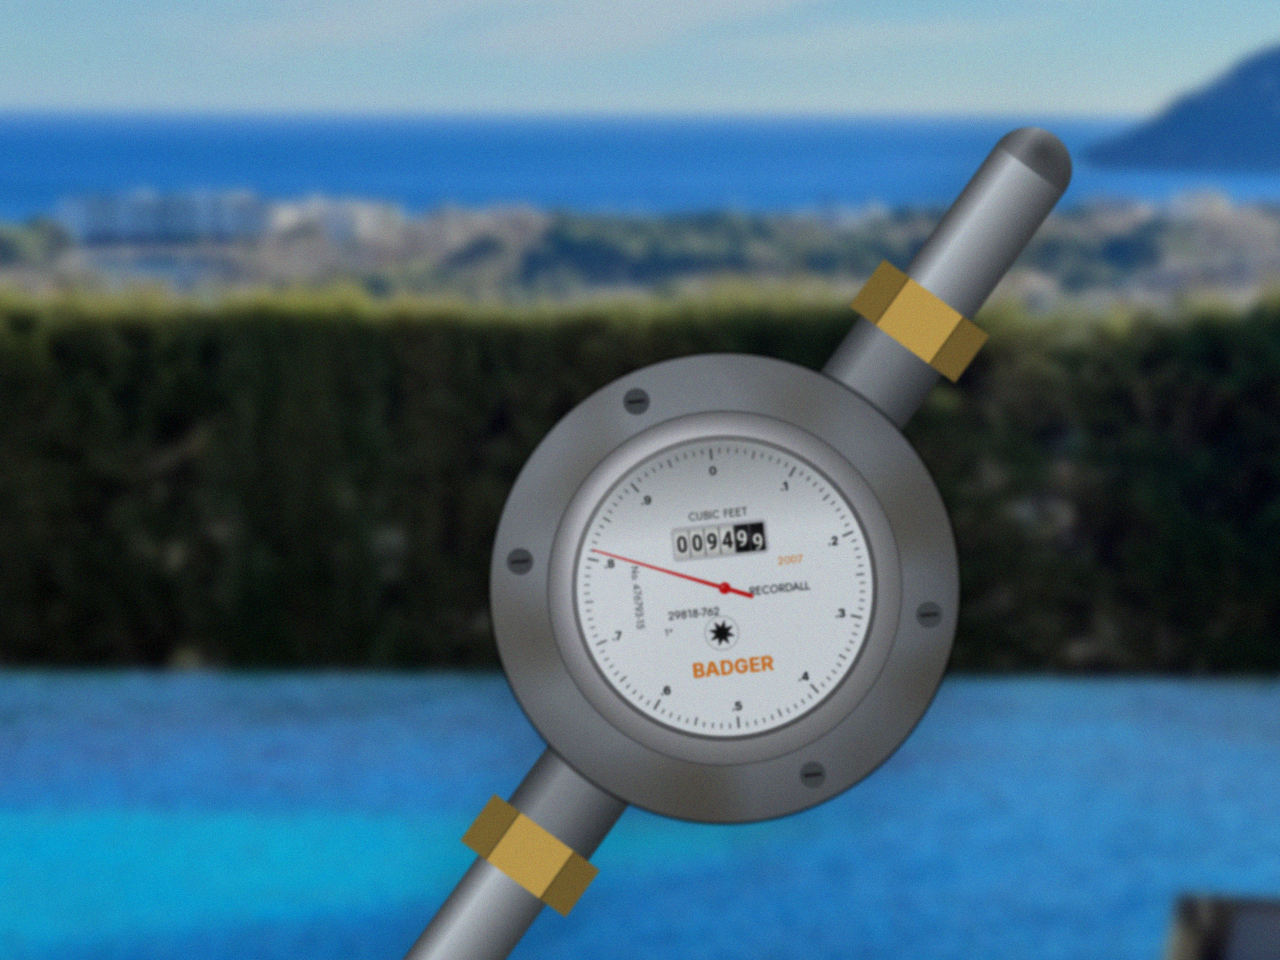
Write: 9498.81 ft³
